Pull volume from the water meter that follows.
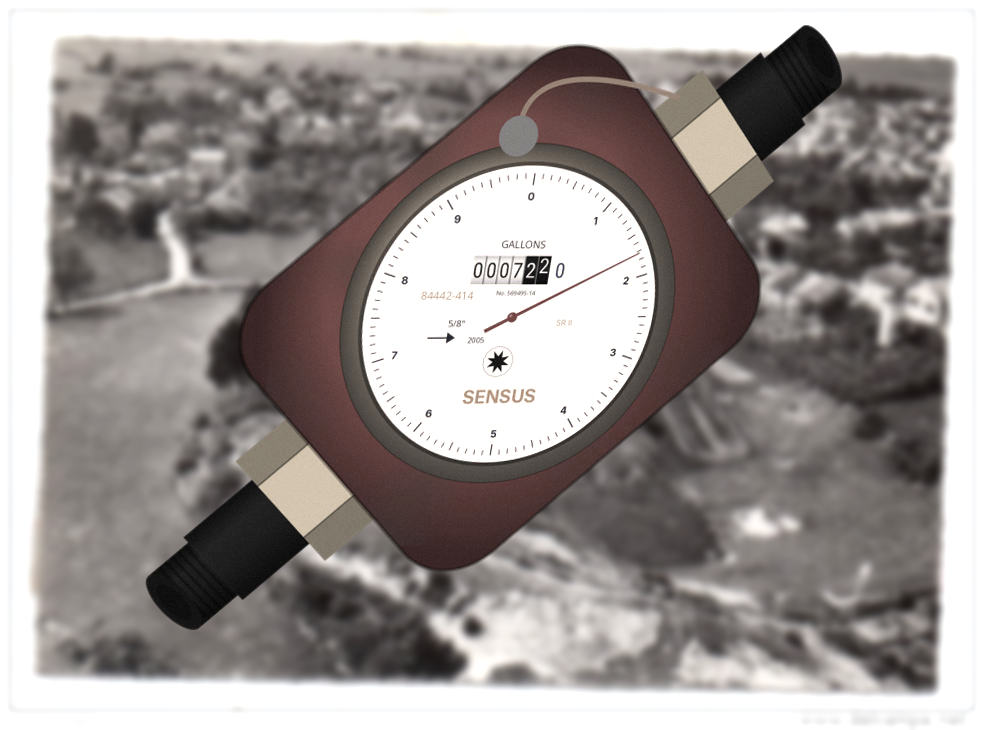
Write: 7221.7 gal
